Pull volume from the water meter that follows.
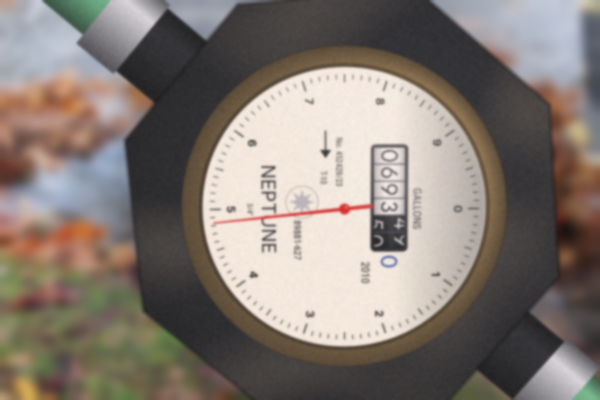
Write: 693494.8 gal
